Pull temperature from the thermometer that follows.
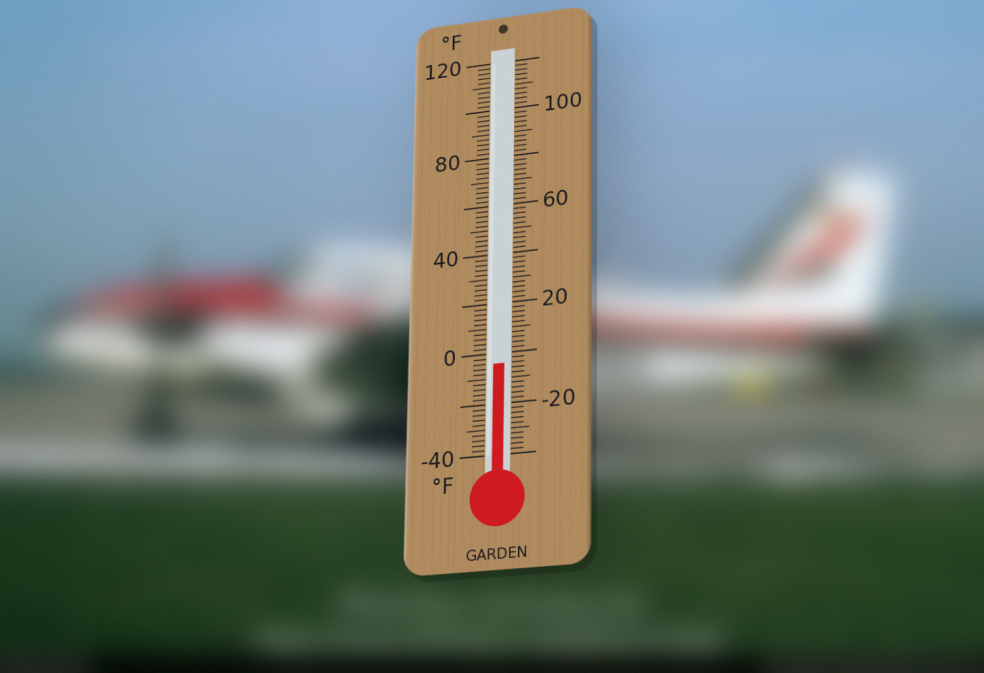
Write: -4 °F
